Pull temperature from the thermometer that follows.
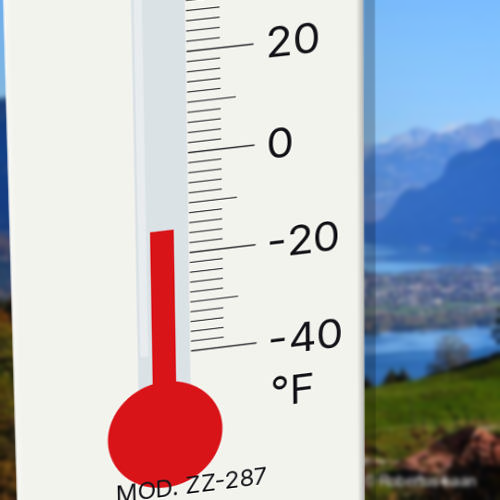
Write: -15 °F
